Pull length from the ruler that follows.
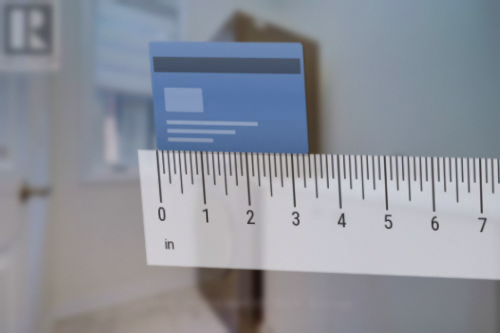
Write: 3.375 in
